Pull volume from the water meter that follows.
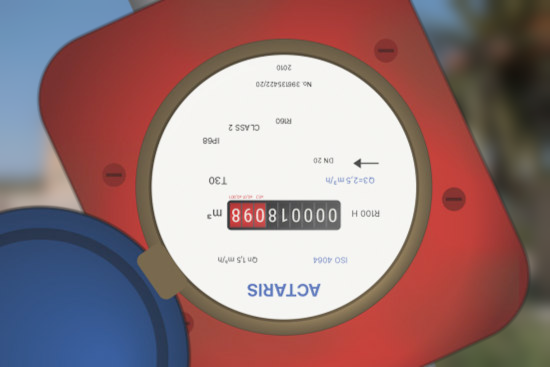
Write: 18.098 m³
